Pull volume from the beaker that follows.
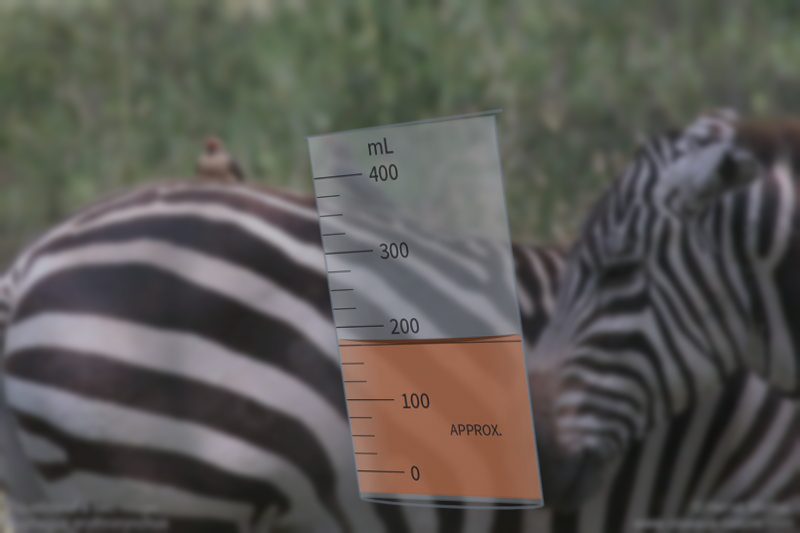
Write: 175 mL
